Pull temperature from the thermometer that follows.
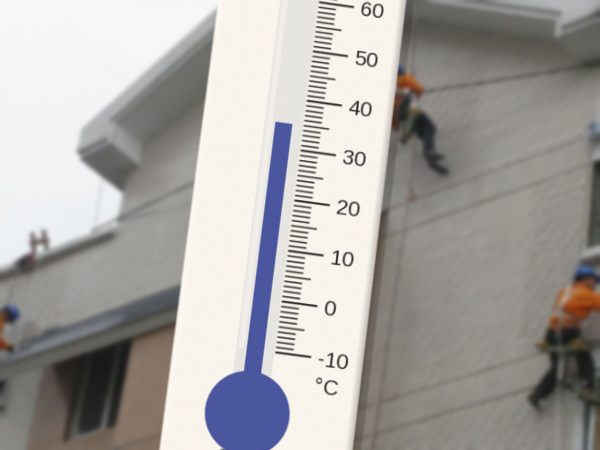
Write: 35 °C
